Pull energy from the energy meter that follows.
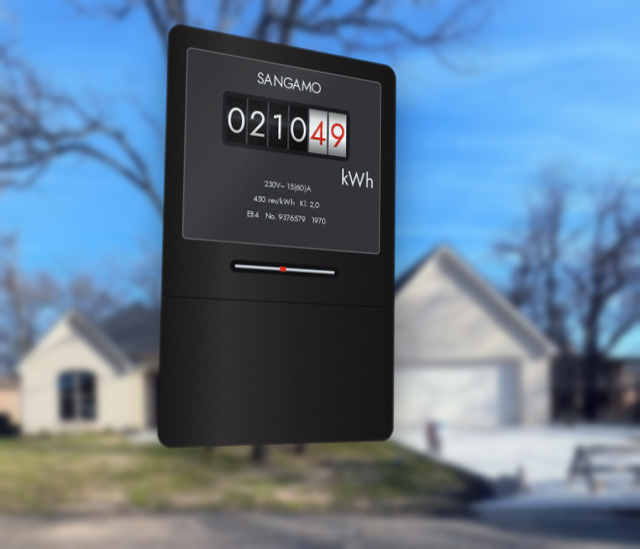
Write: 210.49 kWh
